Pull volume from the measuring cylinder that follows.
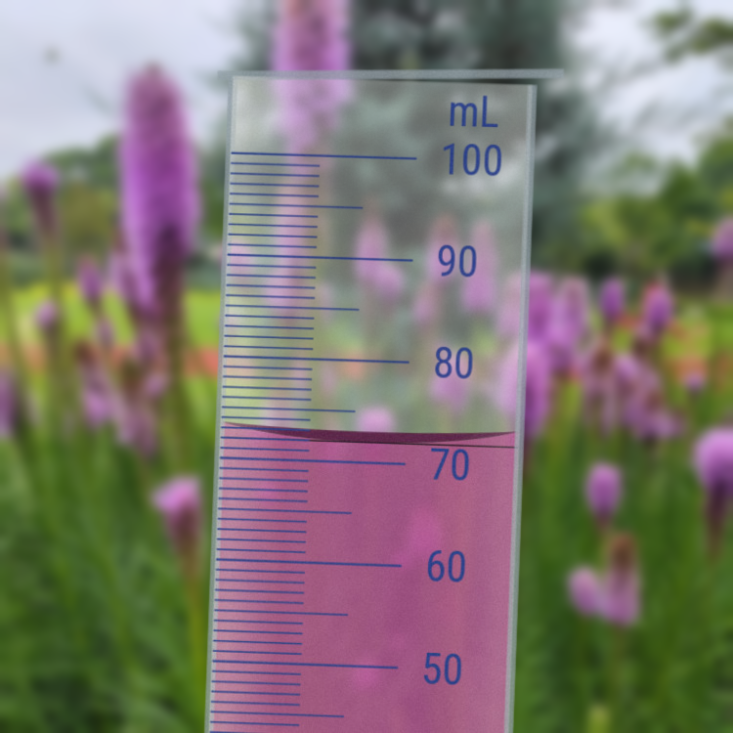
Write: 72 mL
